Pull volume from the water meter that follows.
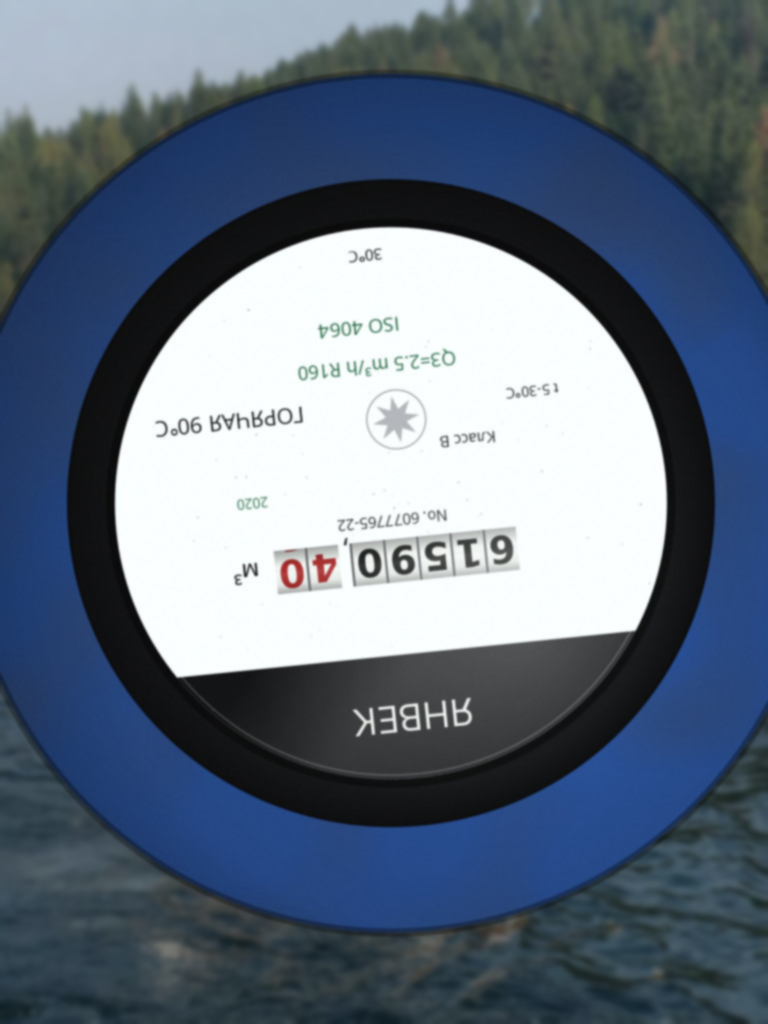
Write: 61590.40 m³
